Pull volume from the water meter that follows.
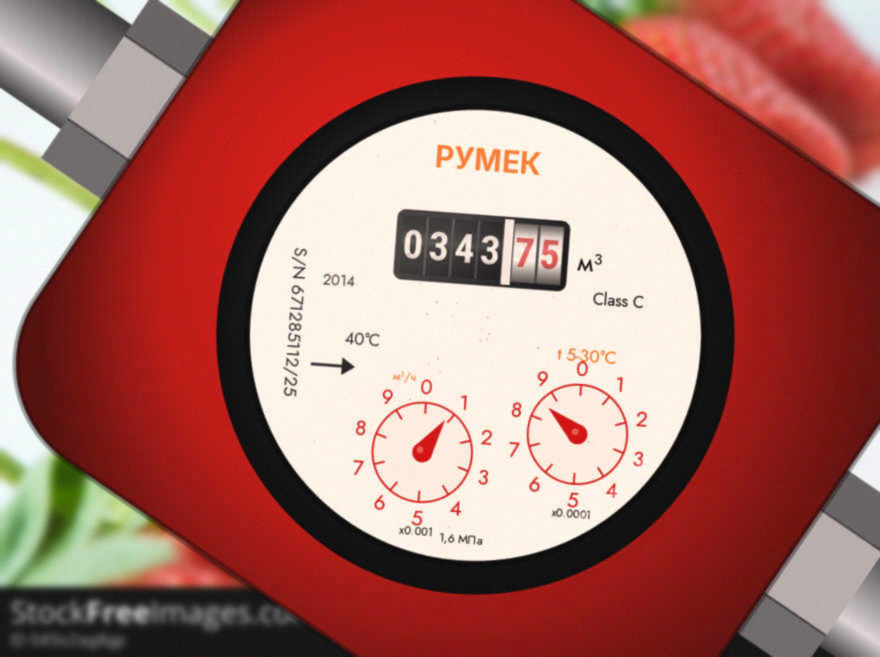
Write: 343.7508 m³
